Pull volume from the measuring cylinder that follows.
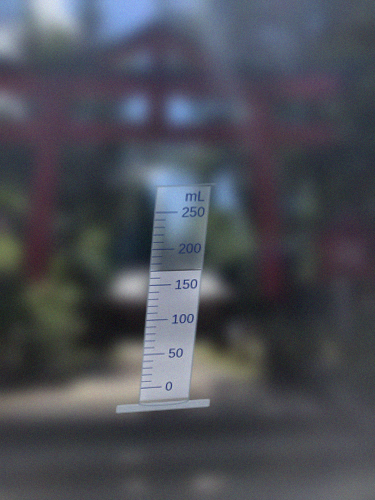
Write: 170 mL
